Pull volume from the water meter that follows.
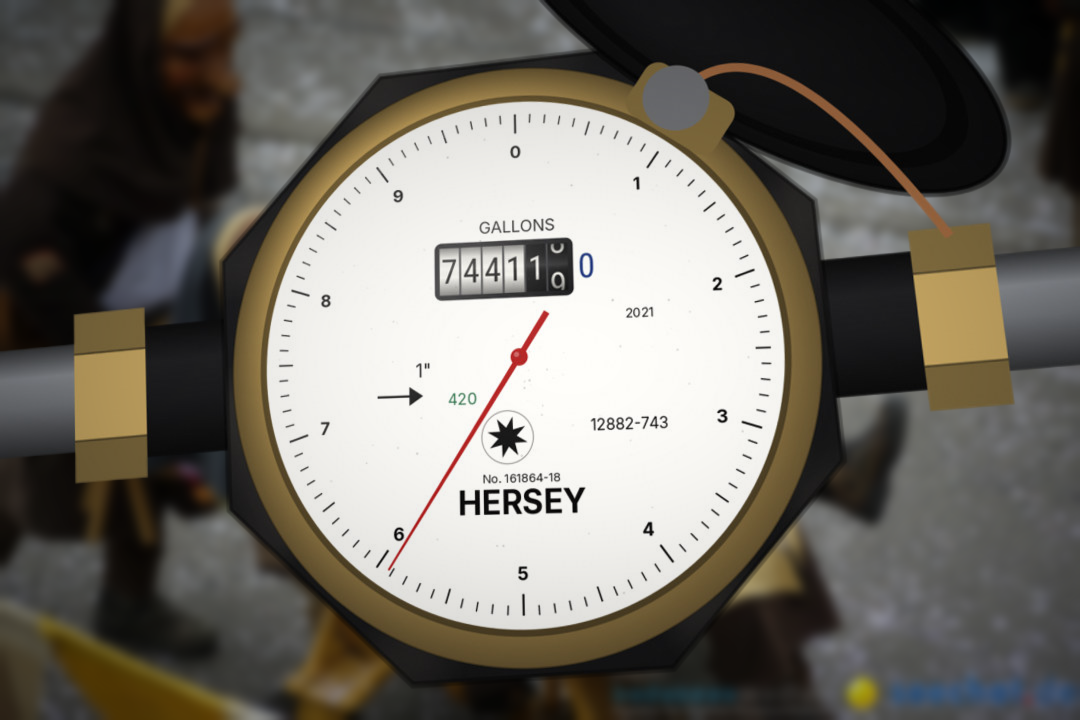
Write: 7441185.9 gal
